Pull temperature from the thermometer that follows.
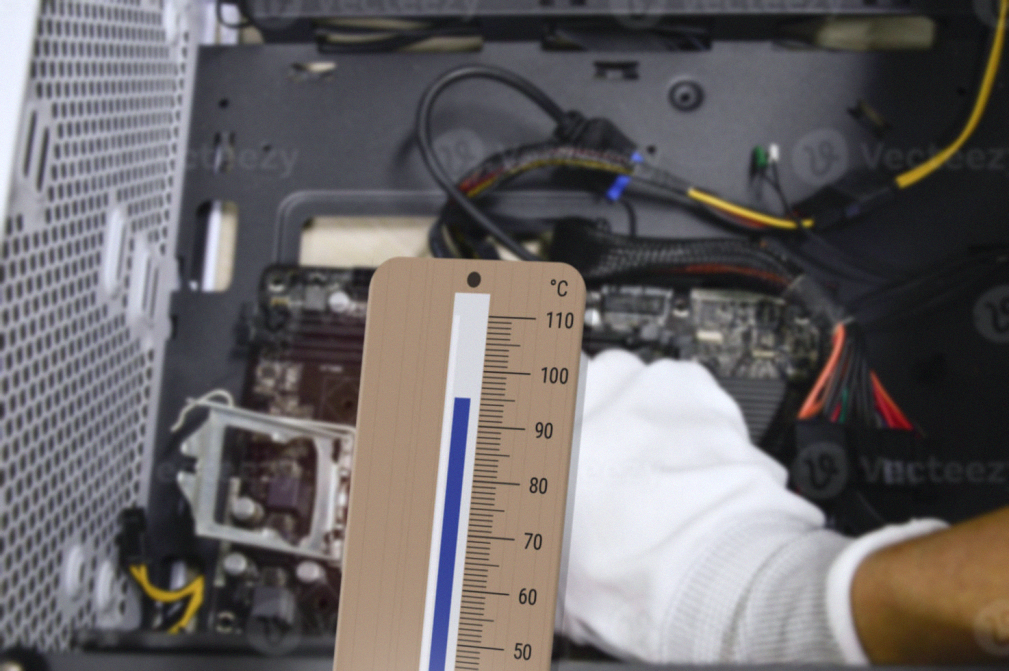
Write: 95 °C
